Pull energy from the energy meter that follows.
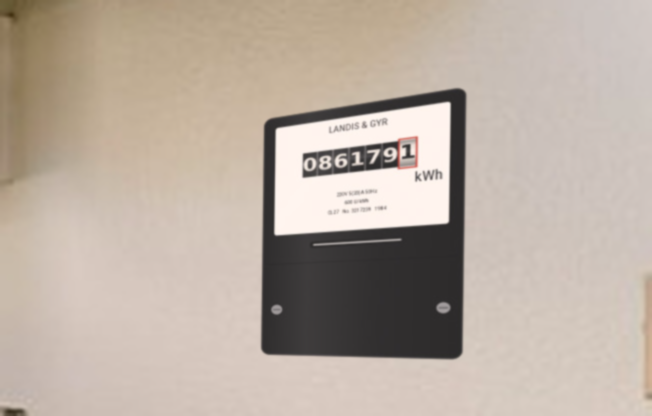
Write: 86179.1 kWh
